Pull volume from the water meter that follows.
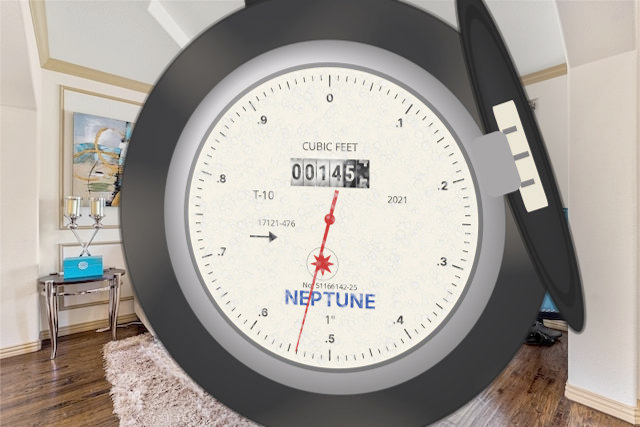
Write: 1454.54 ft³
